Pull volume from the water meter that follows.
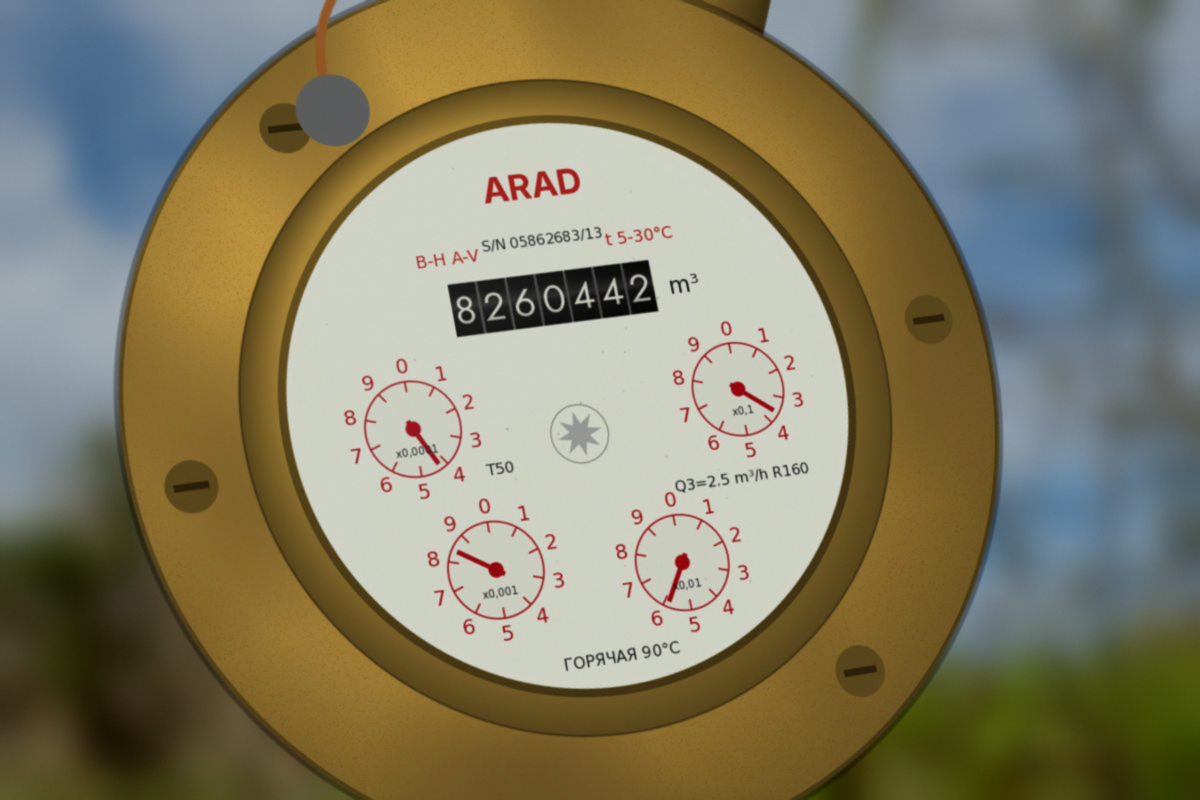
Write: 8260442.3584 m³
